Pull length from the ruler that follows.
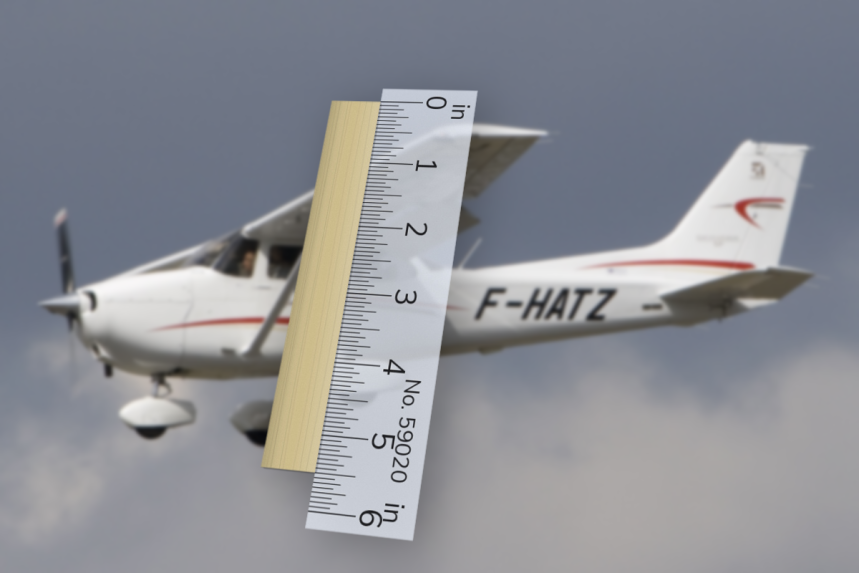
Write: 5.5 in
